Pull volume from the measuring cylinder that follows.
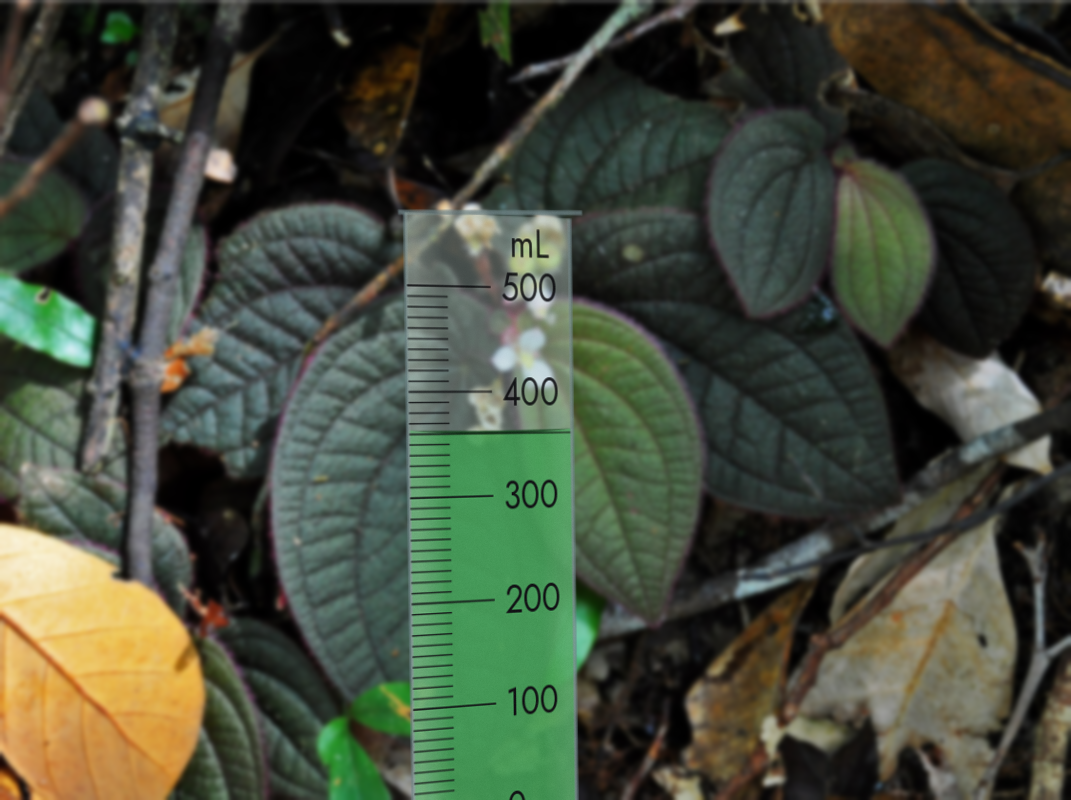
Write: 360 mL
